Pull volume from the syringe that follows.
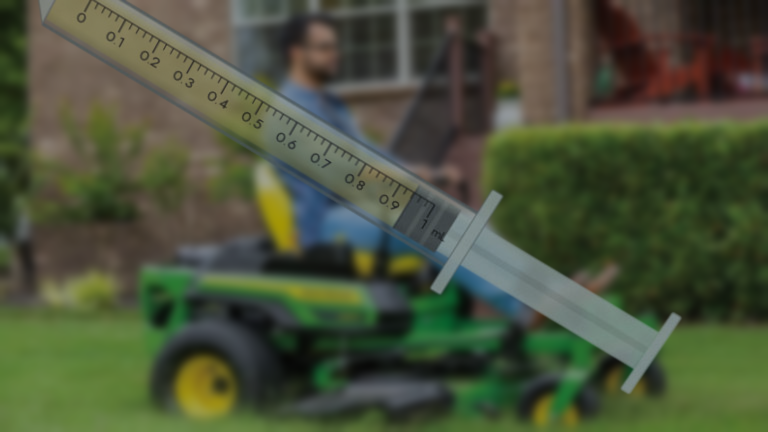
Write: 0.94 mL
